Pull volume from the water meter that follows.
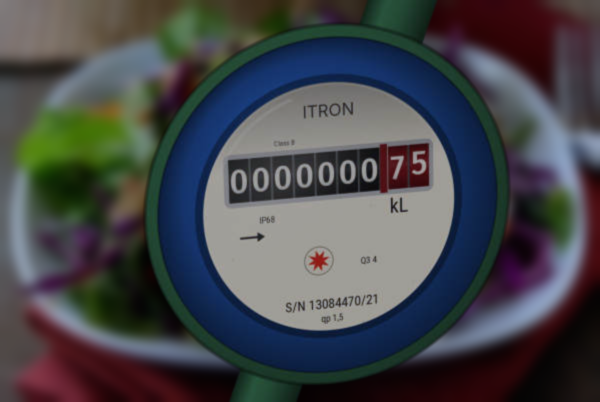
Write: 0.75 kL
